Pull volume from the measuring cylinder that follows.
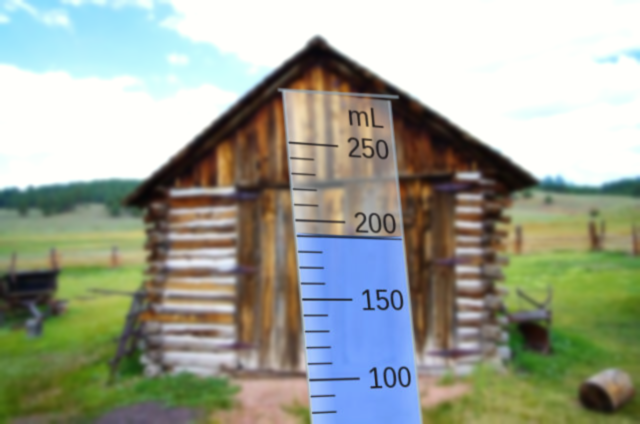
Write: 190 mL
